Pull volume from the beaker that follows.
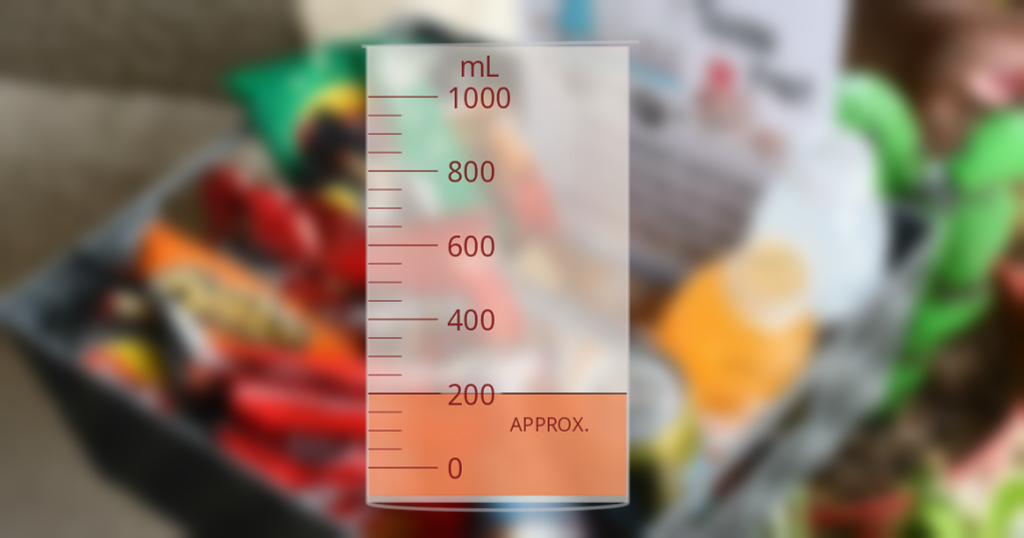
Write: 200 mL
